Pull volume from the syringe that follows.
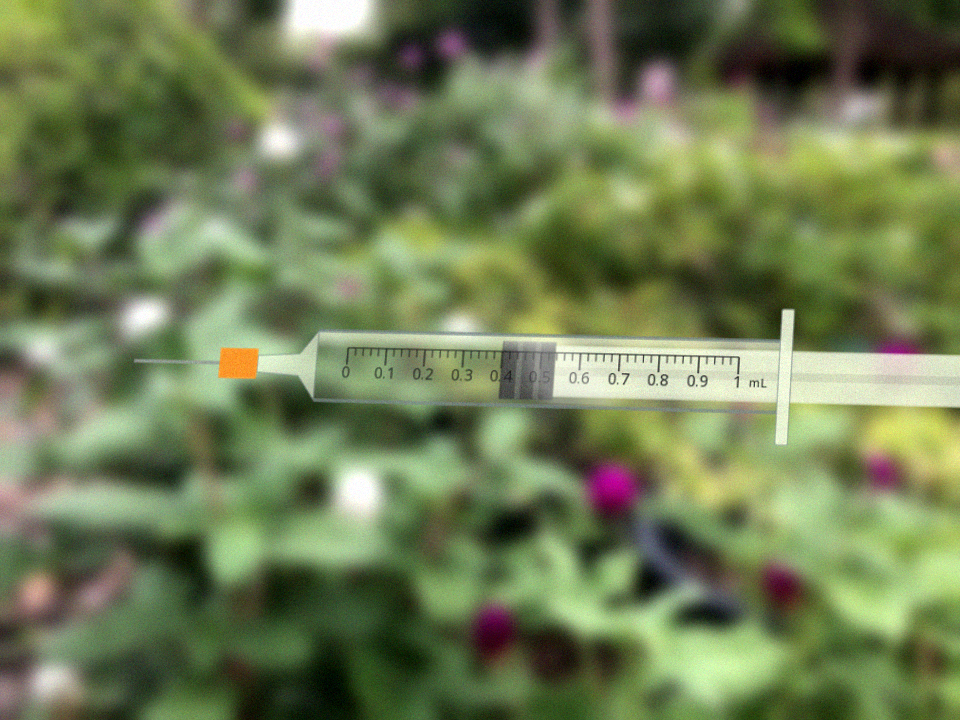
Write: 0.4 mL
